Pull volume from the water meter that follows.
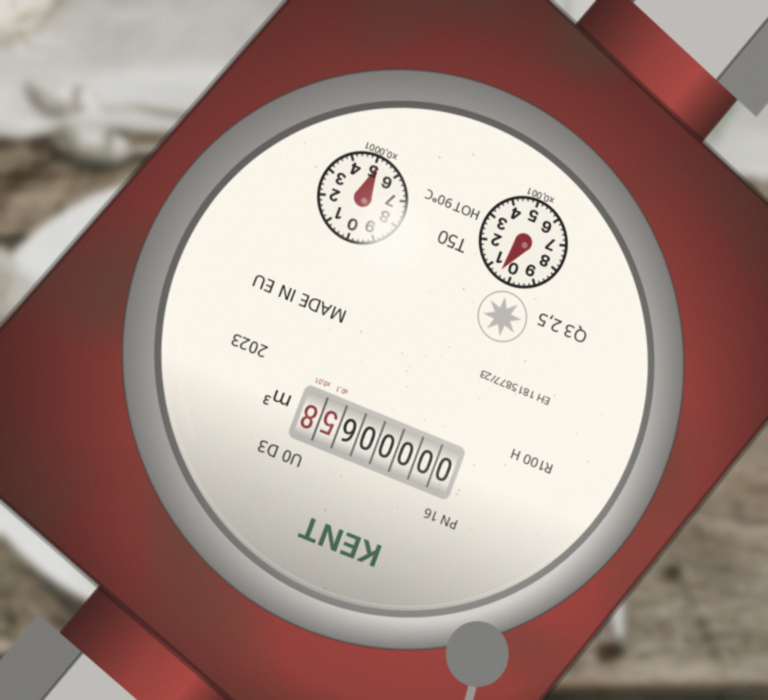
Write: 6.5805 m³
